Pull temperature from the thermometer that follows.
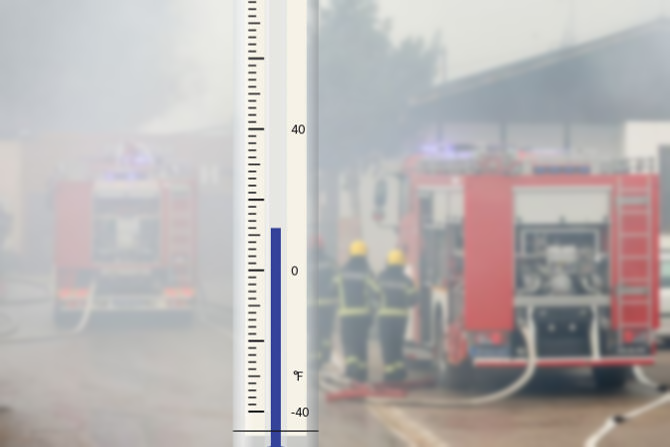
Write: 12 °F
